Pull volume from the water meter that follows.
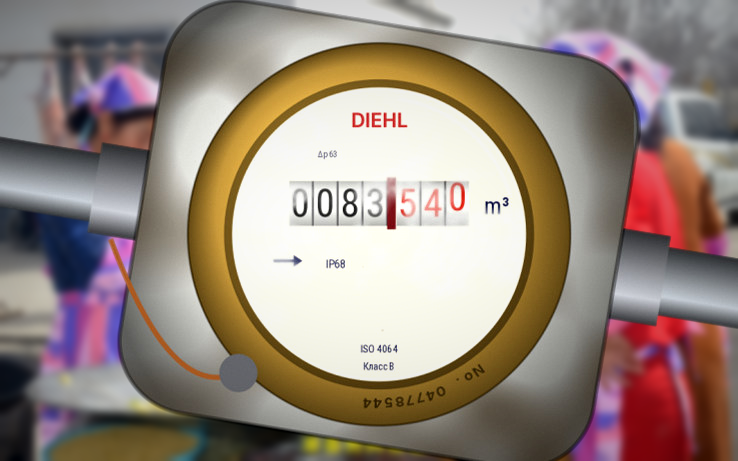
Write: 83.540 m³
